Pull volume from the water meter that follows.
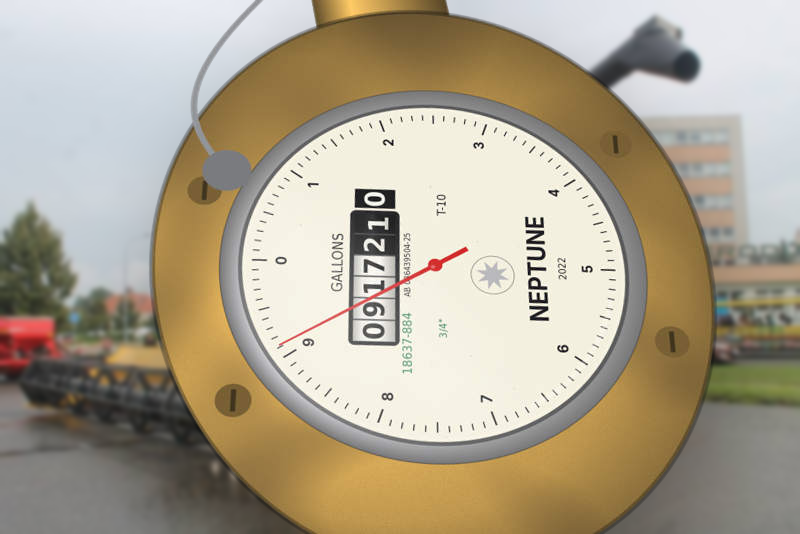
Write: 917209.1 gal
